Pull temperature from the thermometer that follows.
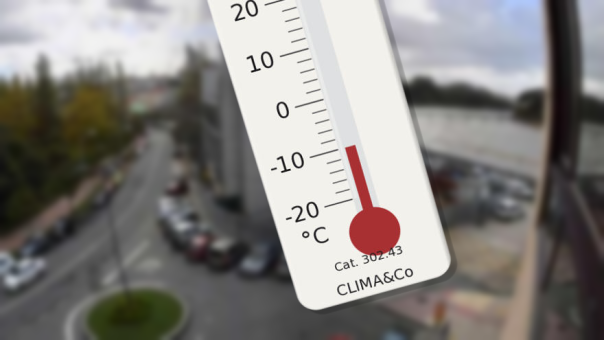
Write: -10 °C
